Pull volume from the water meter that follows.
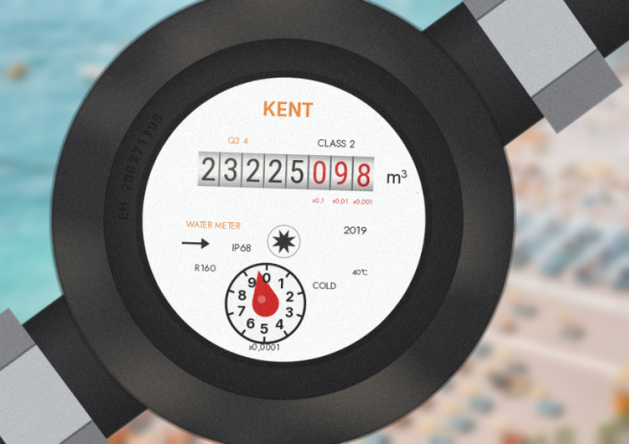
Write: 23225.0979 m³
